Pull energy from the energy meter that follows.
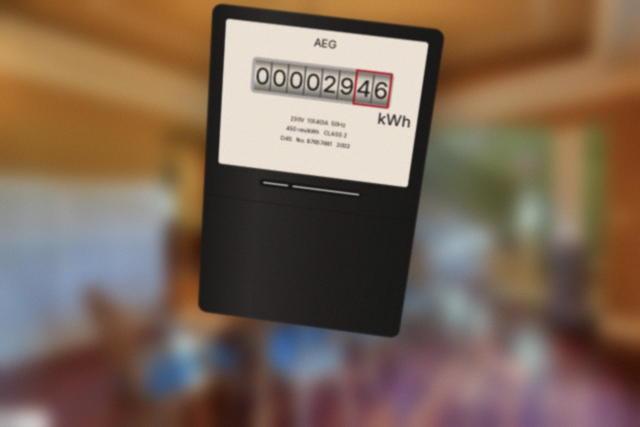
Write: 29.46 kWh
